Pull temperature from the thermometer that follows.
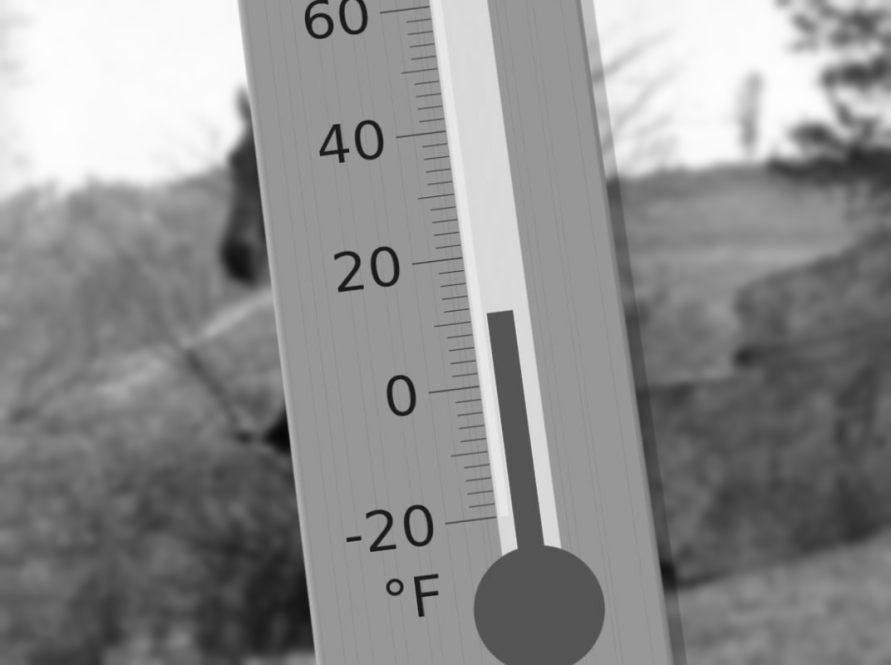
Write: 11 °F
